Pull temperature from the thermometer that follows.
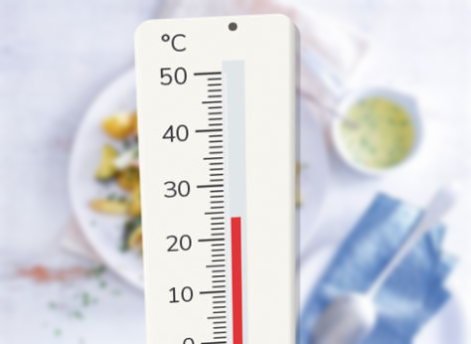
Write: 24 °C
